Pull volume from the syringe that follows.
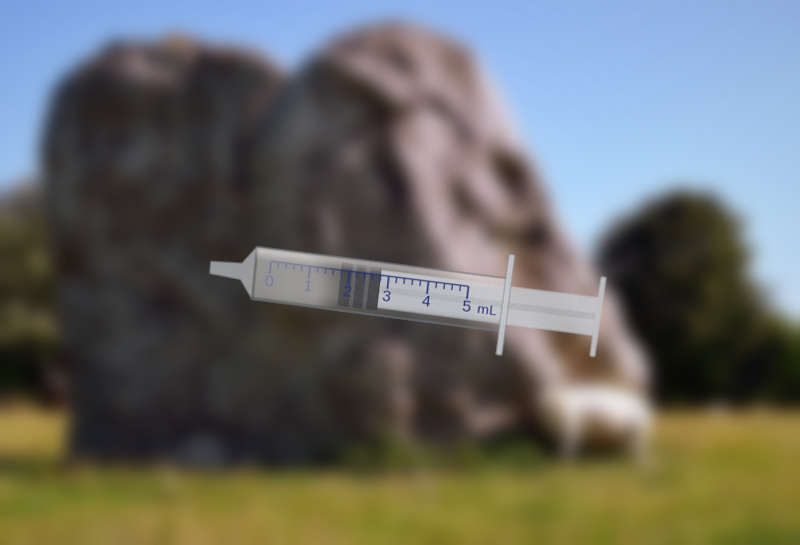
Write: 1.8 mL
